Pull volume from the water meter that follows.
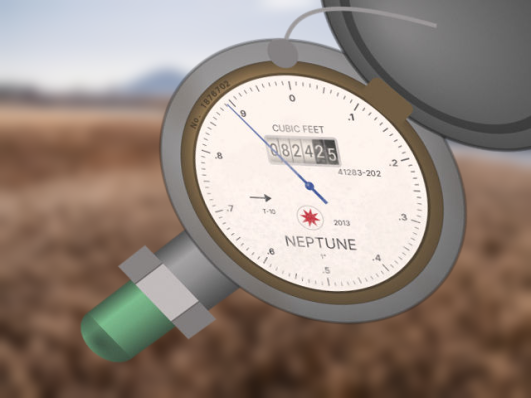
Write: 82424.89 ft³
